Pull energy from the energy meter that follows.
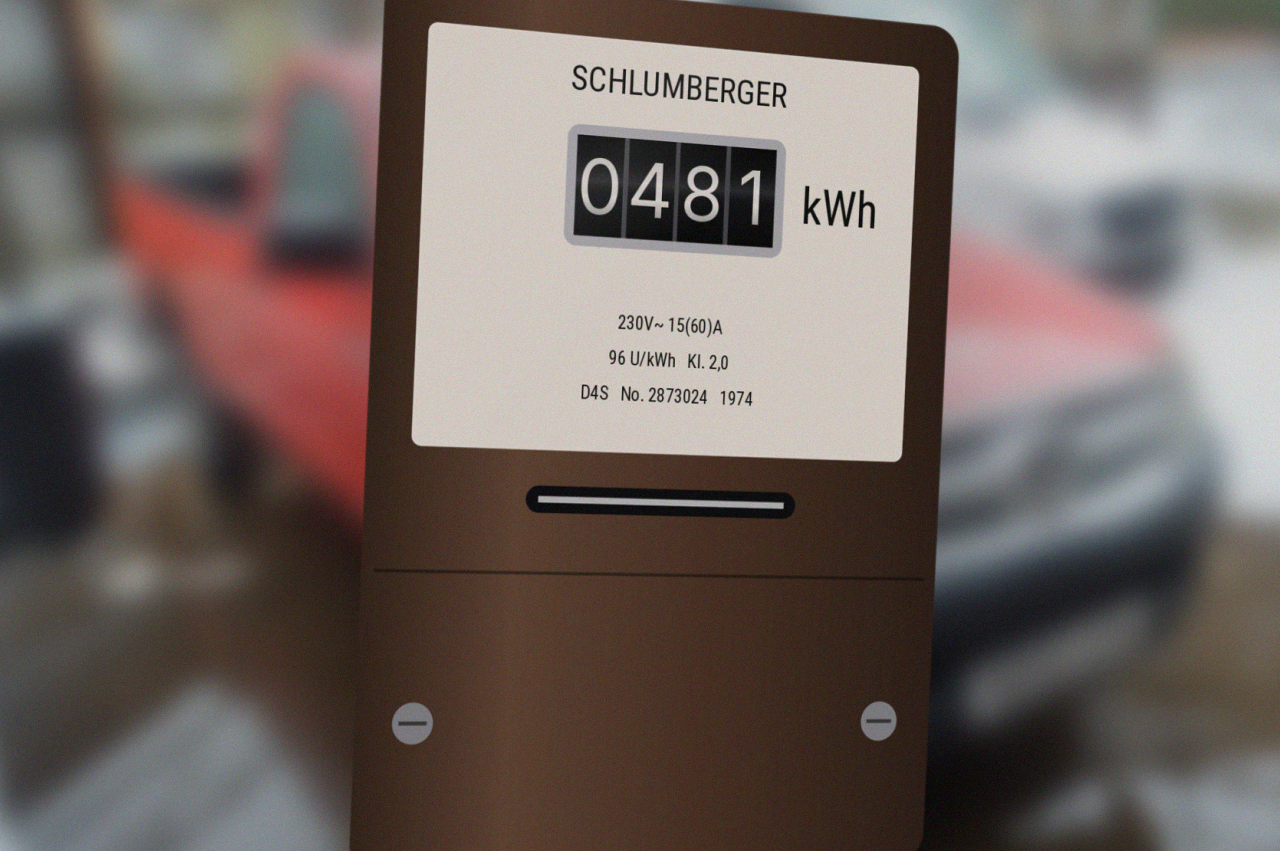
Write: 481 kWh
